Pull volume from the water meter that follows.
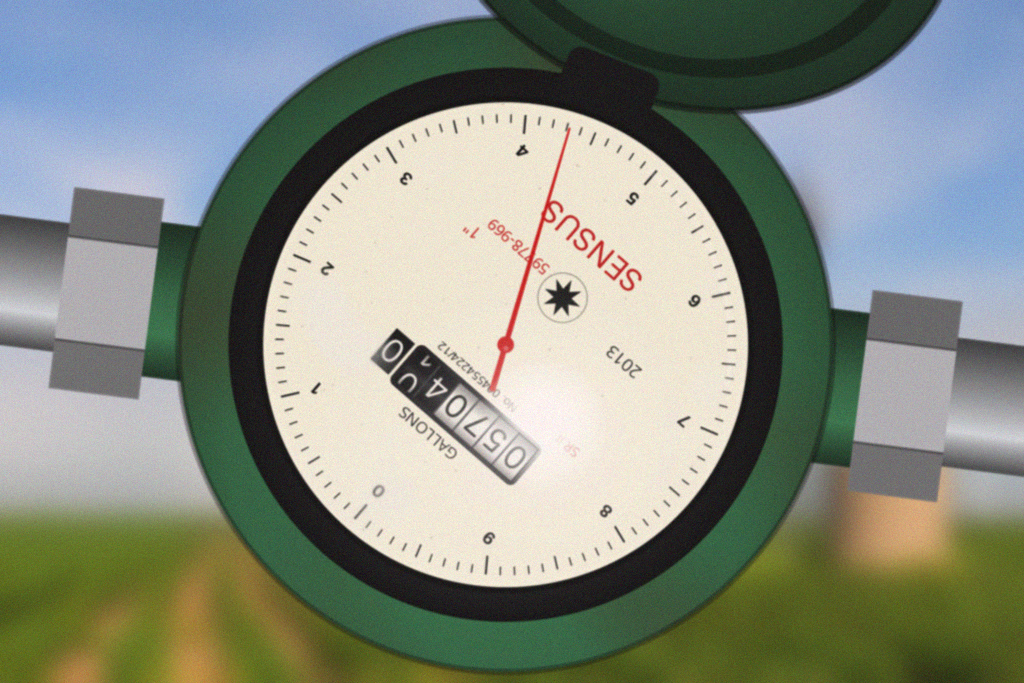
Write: 570404.3 gal
